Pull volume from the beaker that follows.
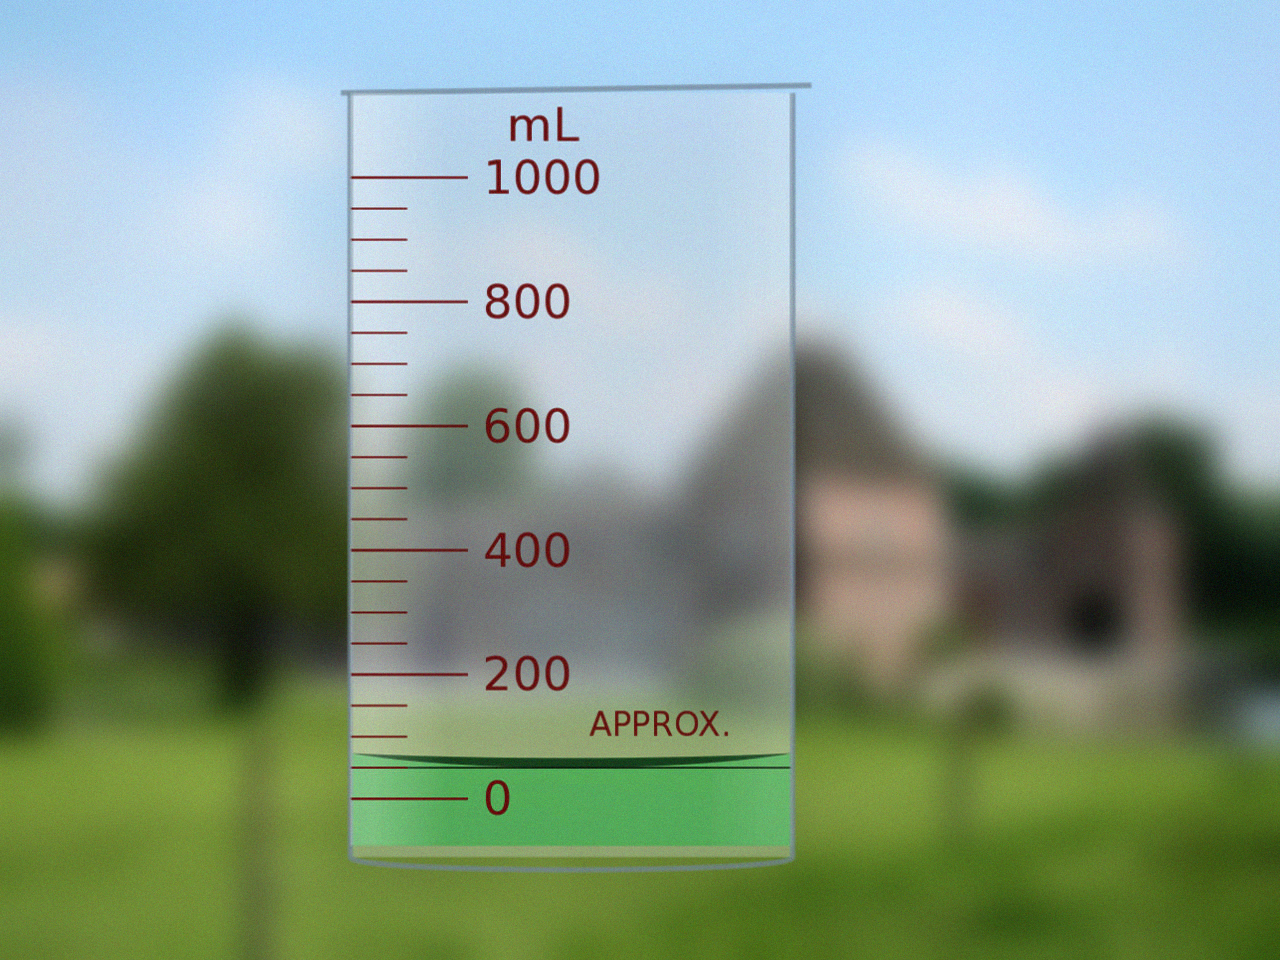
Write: 50 mL
